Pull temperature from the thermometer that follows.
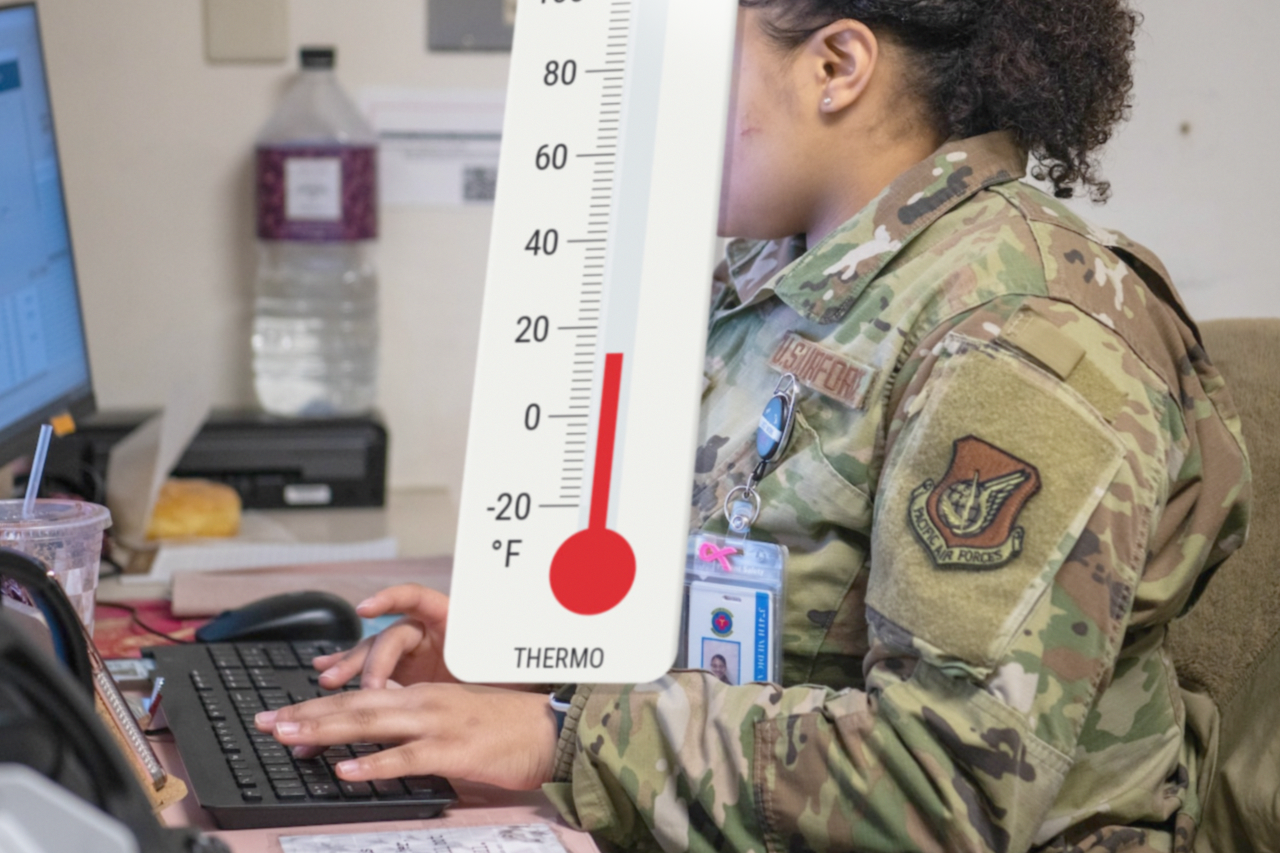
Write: 14 °F
